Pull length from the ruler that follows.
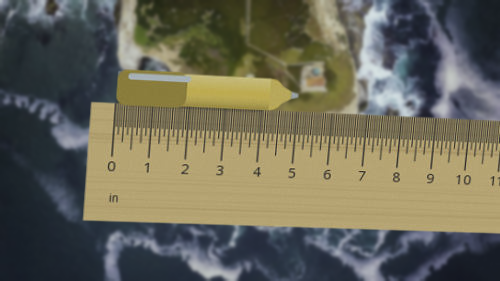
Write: 5 in
